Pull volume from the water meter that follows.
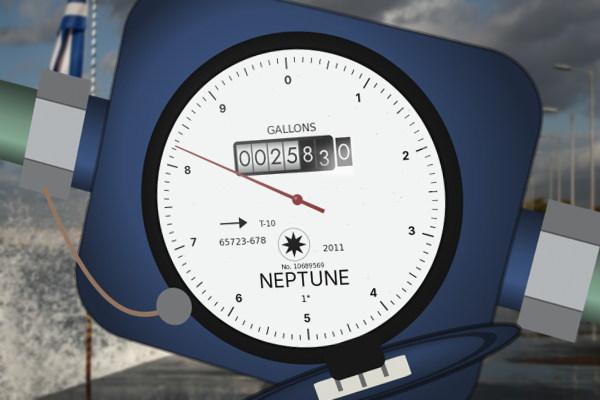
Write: 25828.2 gal
